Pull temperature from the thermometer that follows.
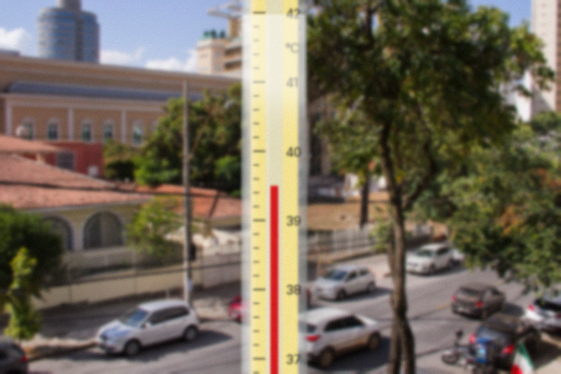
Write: 39.5 °C
